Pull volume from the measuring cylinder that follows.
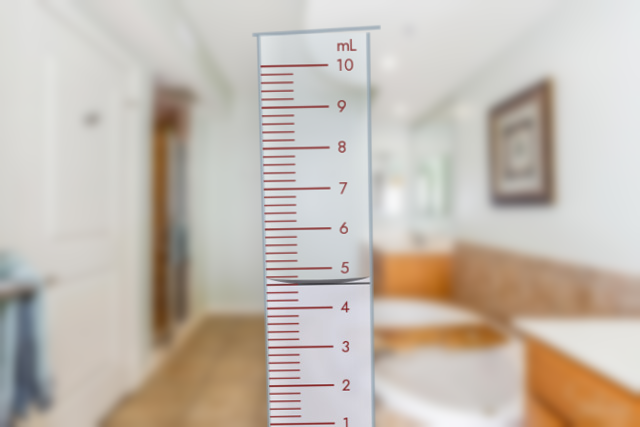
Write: 4.6 mL
